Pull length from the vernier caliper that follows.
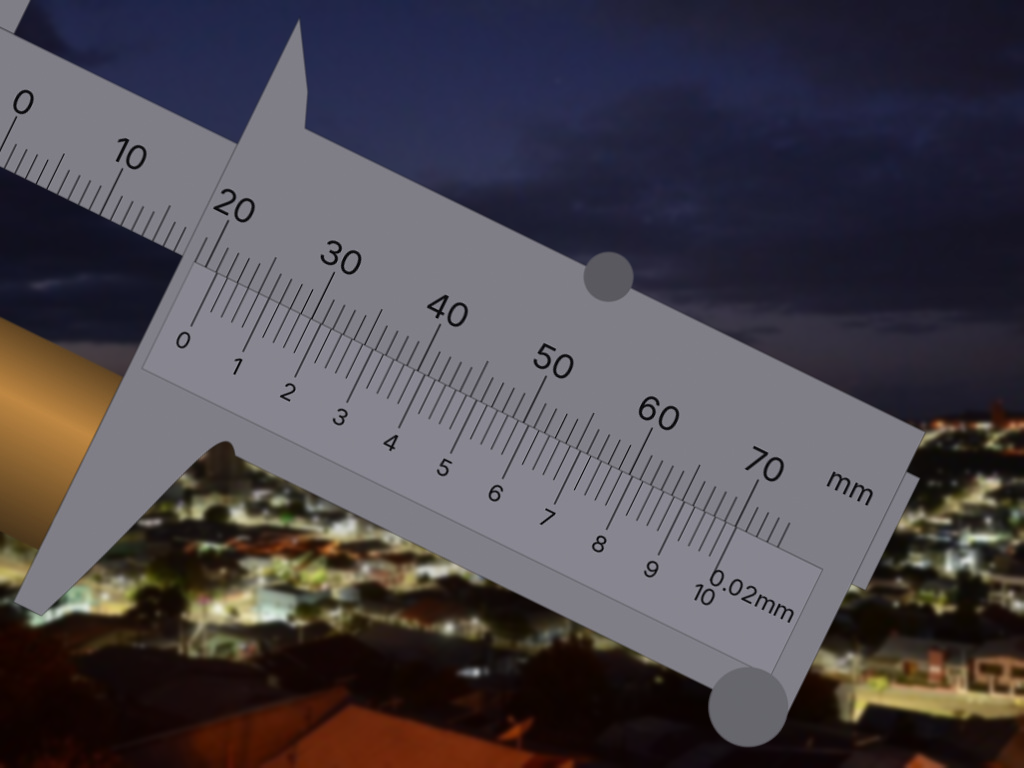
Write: 21.1 mm
